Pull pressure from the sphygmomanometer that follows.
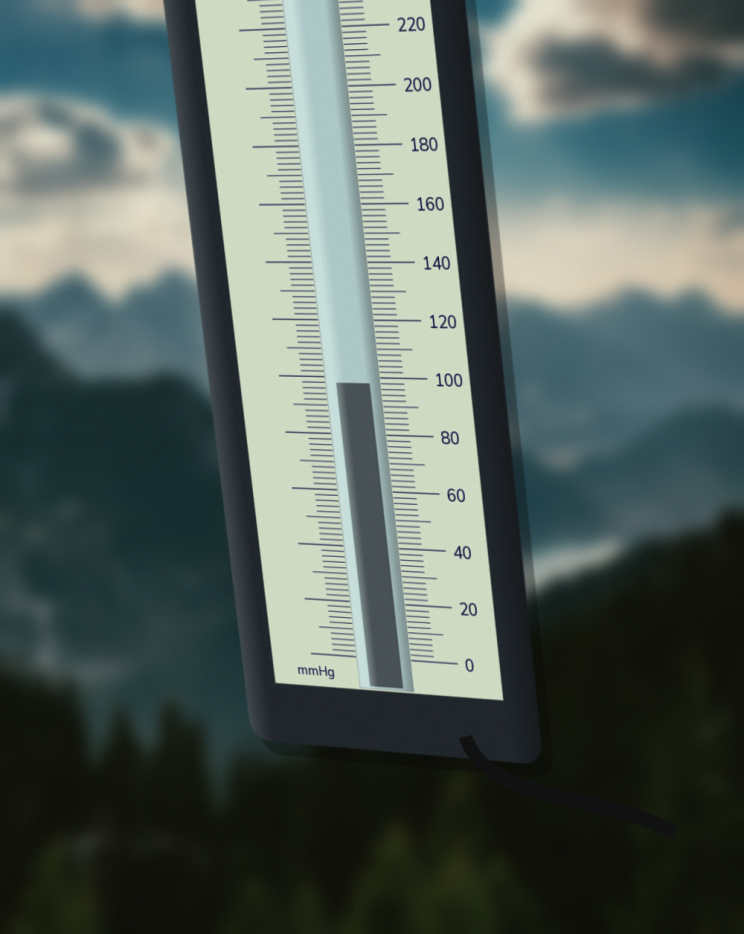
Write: 98 mmHg
